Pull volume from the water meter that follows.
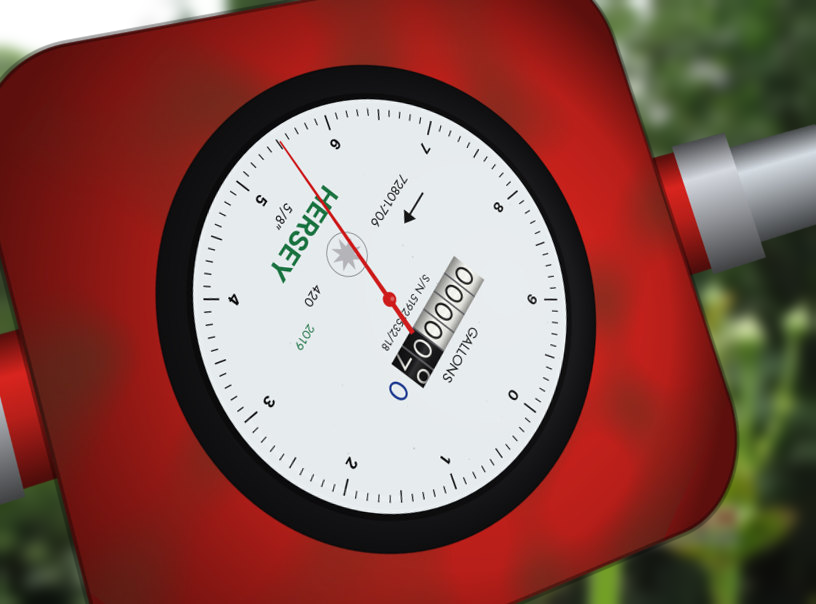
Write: 65.5 gal
